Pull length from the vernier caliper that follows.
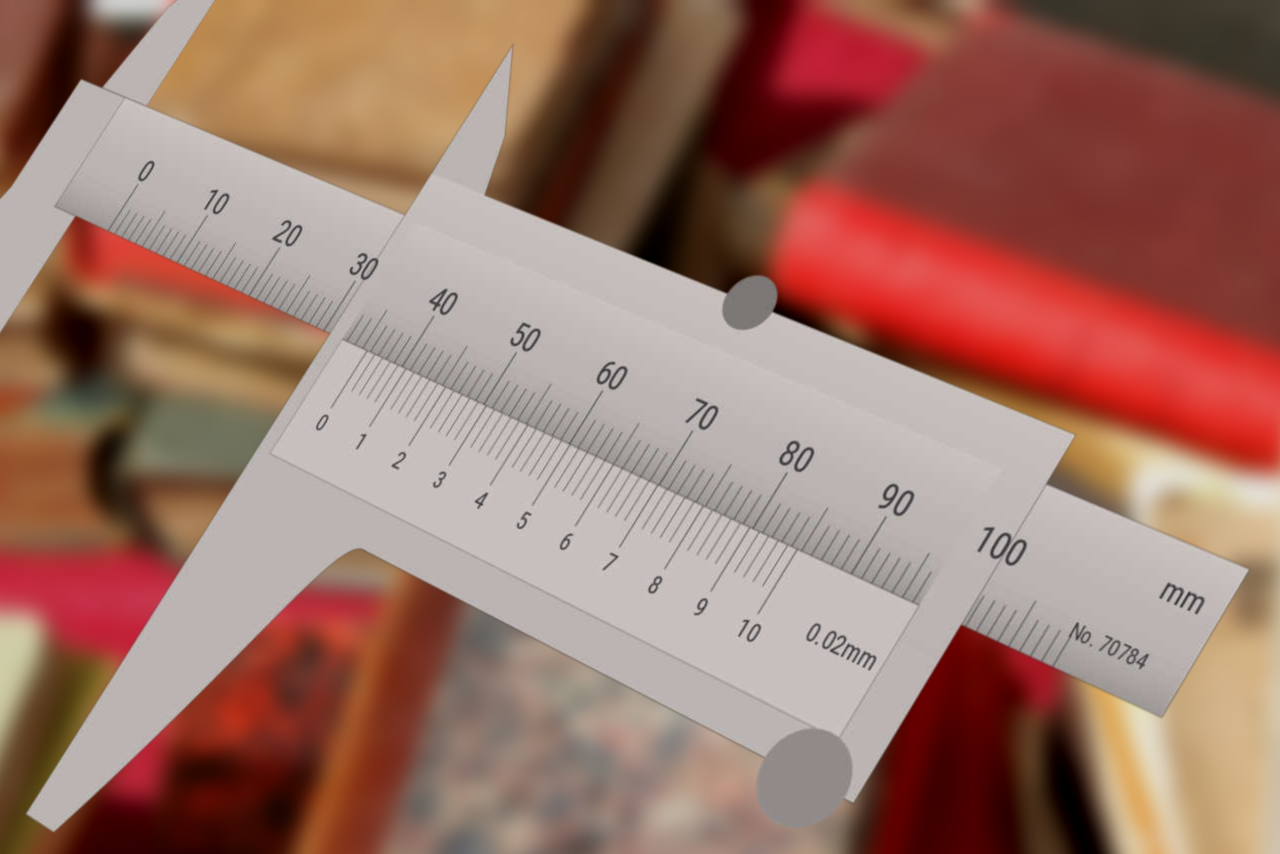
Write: 35.6 mm
